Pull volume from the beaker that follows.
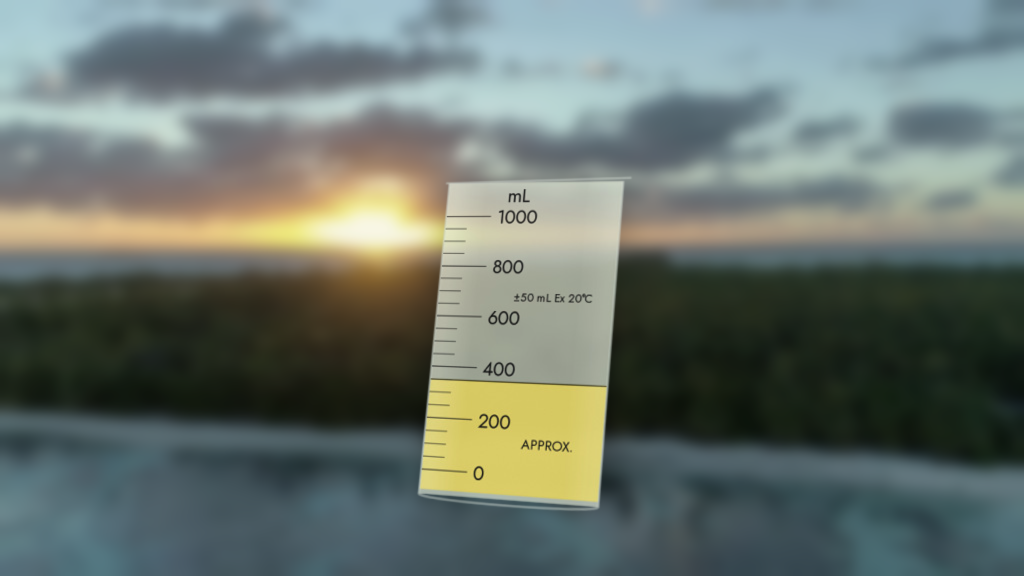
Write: 350 mL
